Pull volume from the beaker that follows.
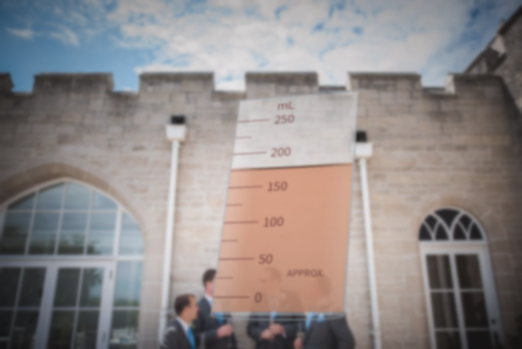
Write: 175 mL
